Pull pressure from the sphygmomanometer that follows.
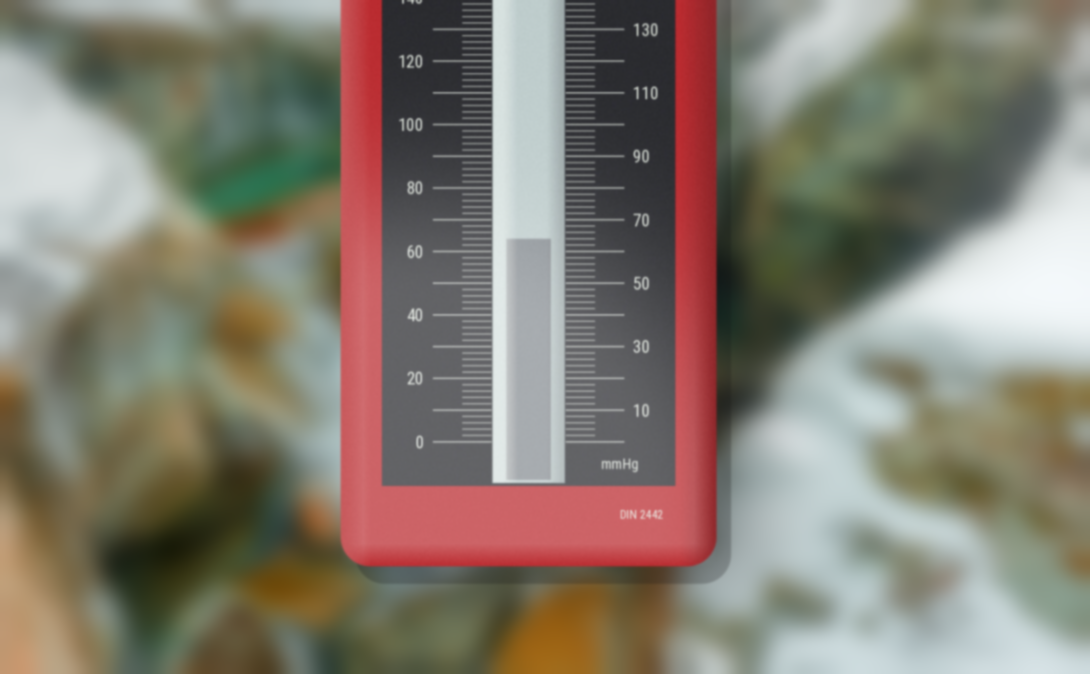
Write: 64 mmHg
